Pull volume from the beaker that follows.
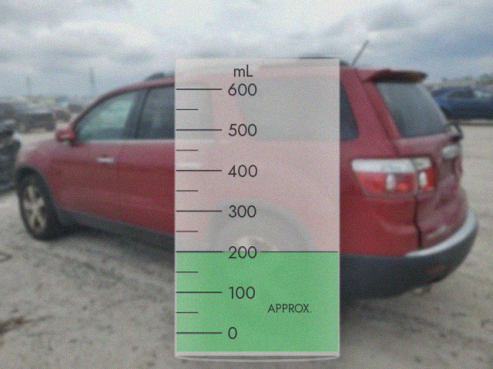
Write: 200 mL
